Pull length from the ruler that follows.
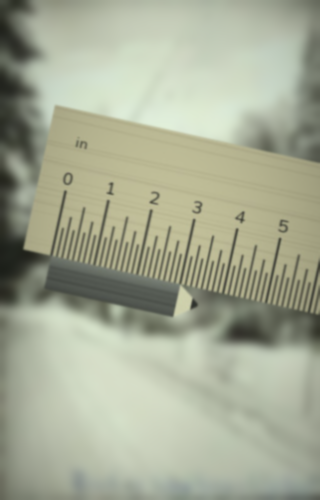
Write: 3.5 in
